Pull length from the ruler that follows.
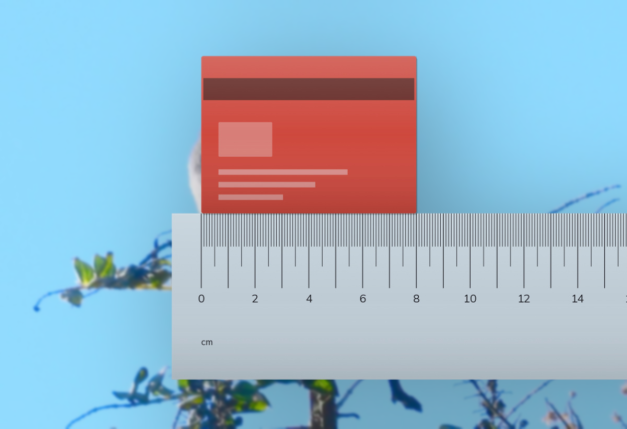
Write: 8 cm
